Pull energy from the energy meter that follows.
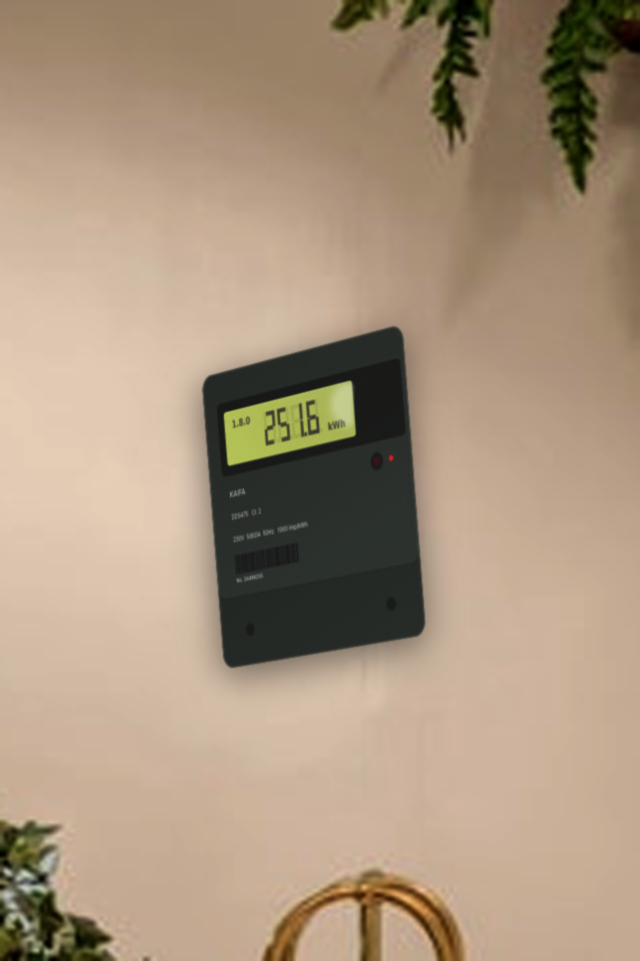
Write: 251.6 kWh
